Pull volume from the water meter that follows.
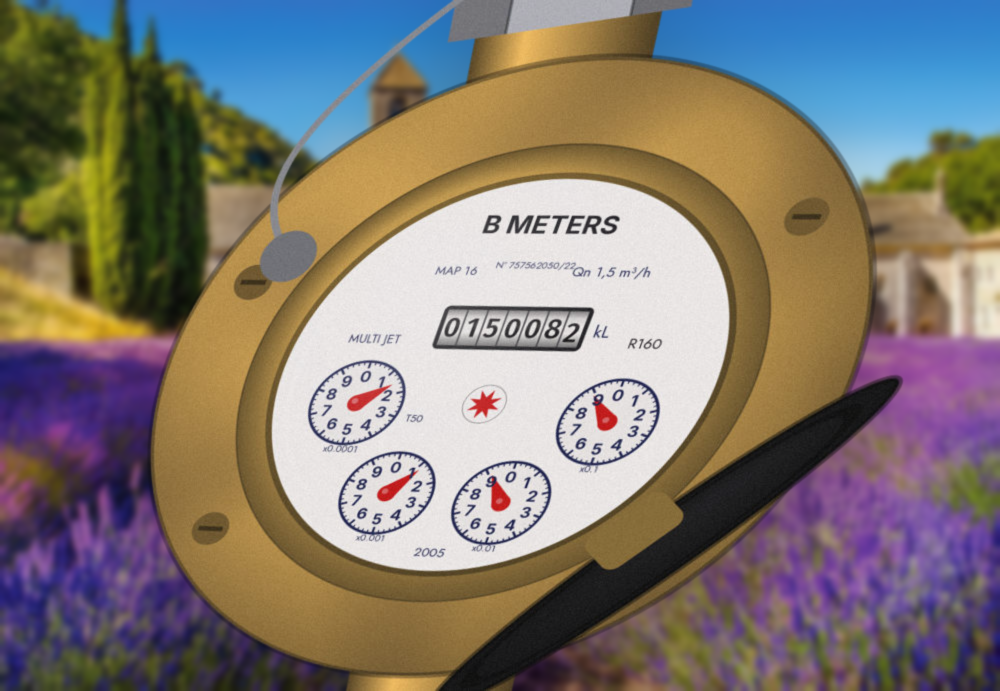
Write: 150081.8911 kL
